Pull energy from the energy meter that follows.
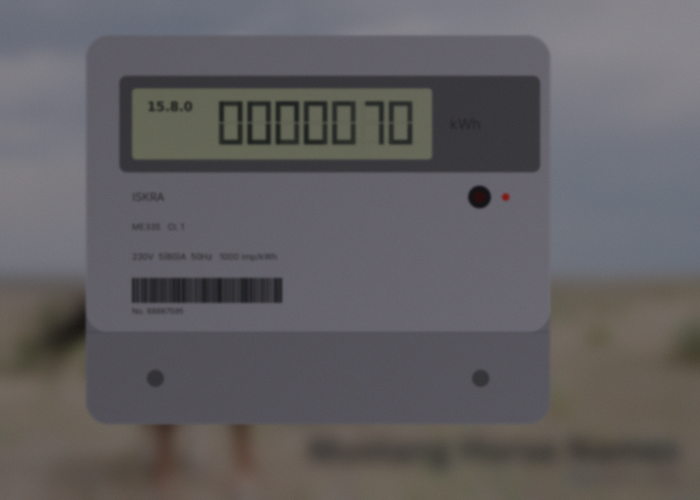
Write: 70 kWh
